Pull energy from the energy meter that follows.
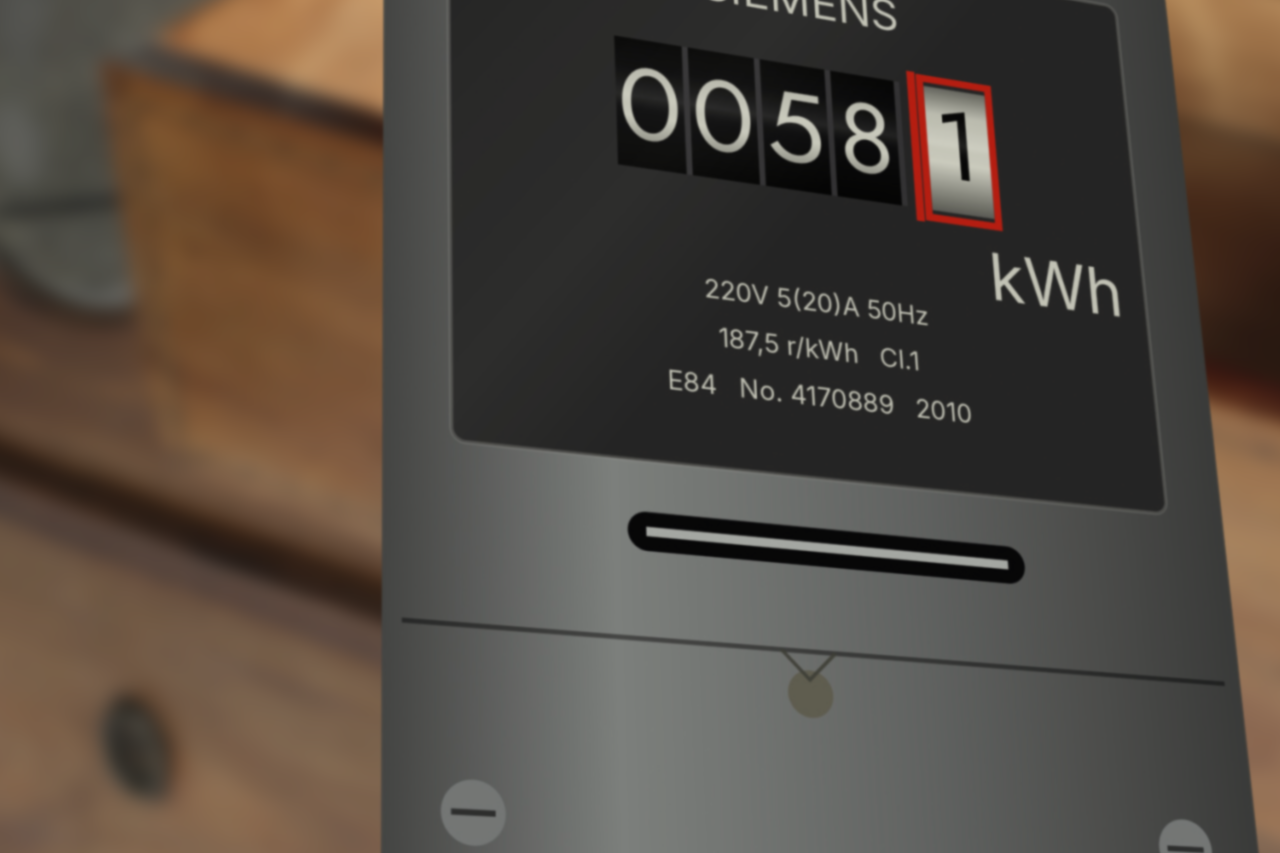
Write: 58.1 kWh
